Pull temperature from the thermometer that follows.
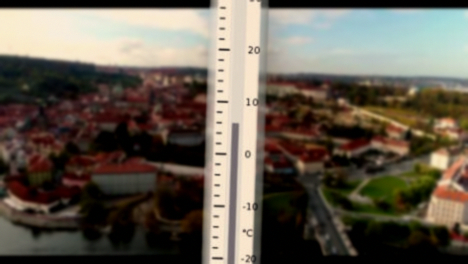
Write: 6 °C
